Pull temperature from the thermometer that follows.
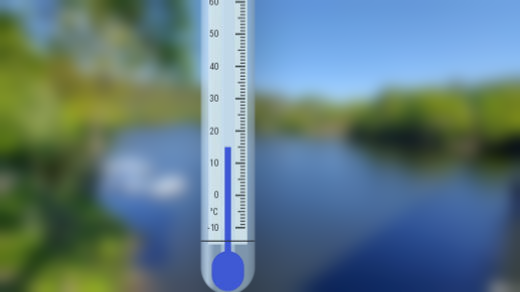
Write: 15 °C
